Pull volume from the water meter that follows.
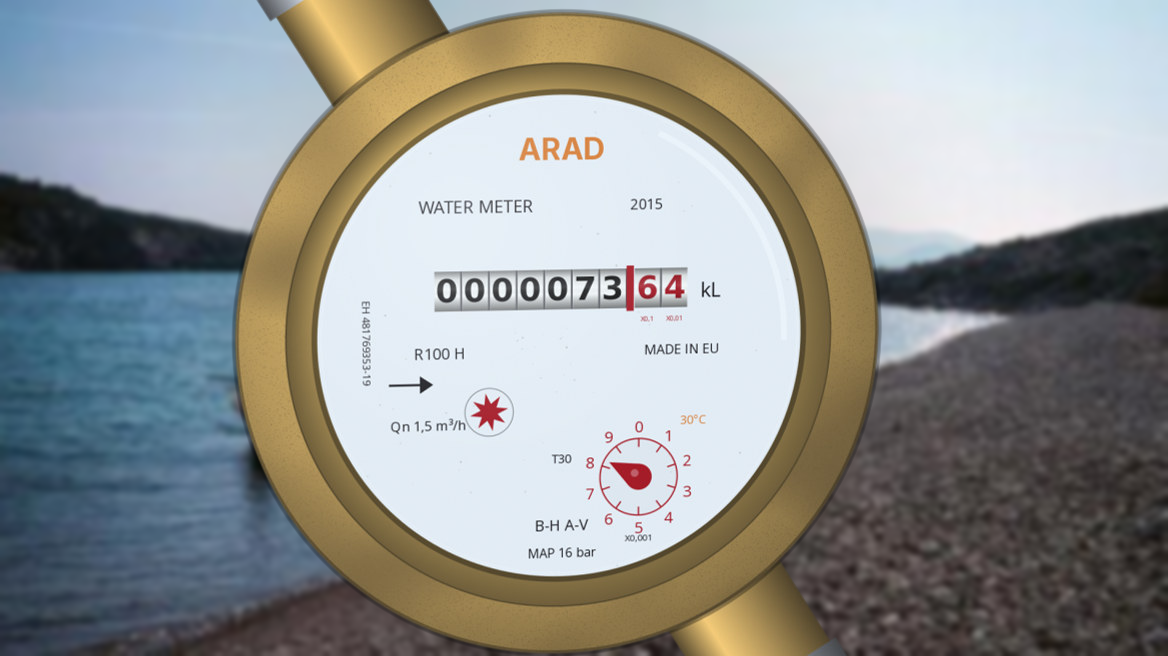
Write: 73.648 kL
